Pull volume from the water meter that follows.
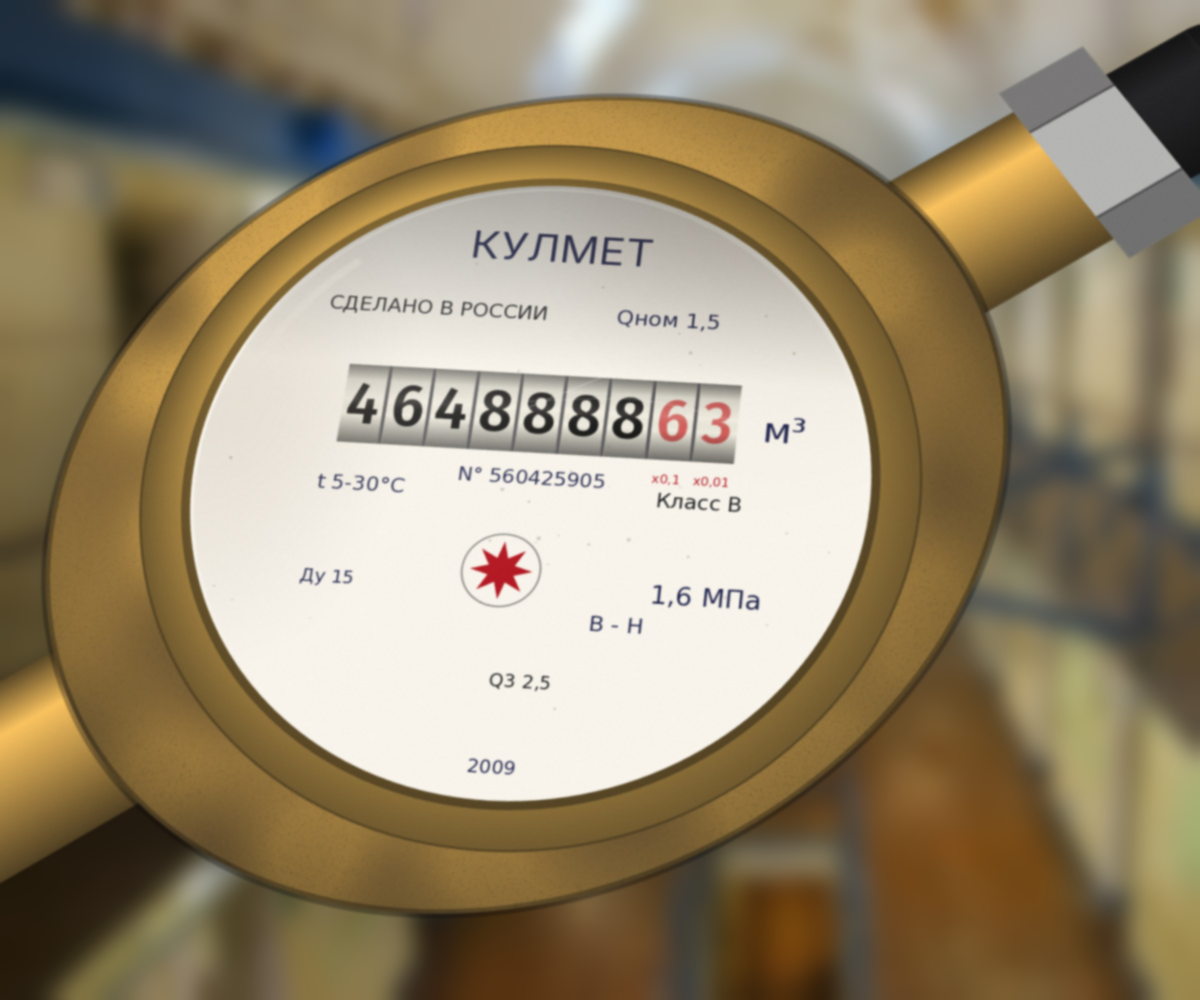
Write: 4648888.63 m³
